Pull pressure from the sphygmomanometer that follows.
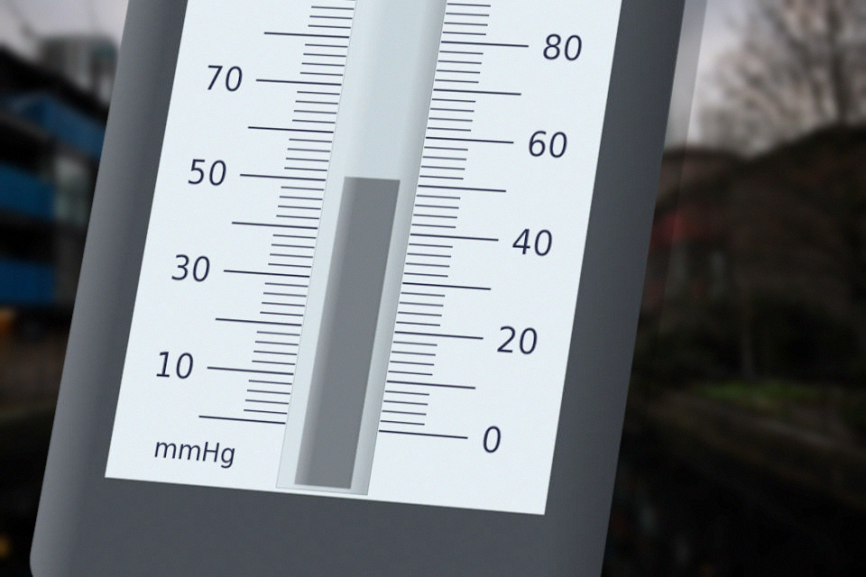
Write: 51 mmHg
